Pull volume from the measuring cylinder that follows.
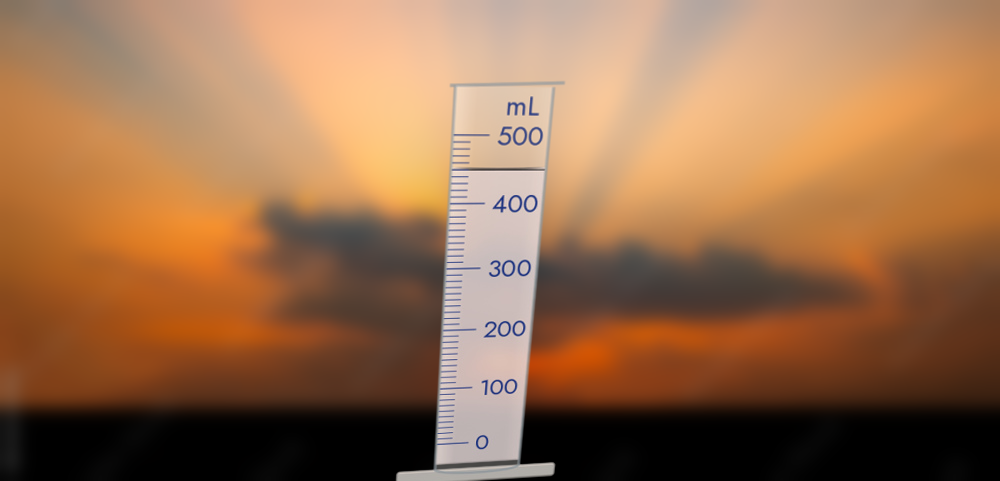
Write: 450 mL
